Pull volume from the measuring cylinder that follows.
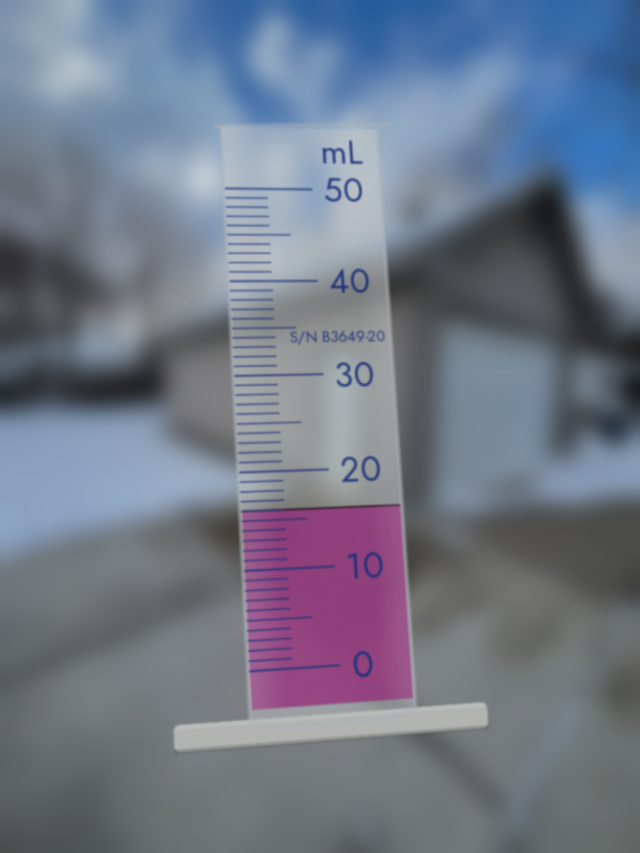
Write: 16 mL
